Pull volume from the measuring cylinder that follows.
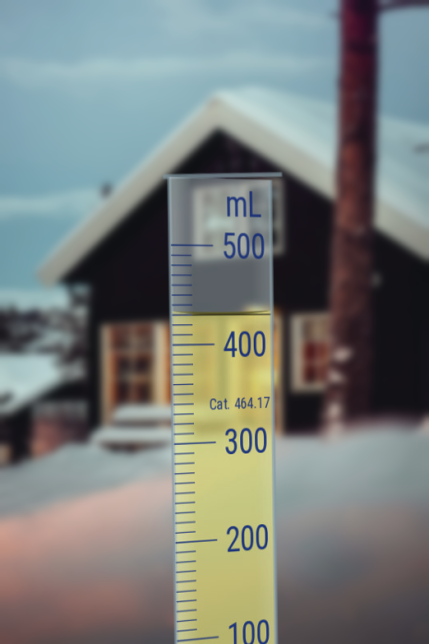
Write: 430 mL
